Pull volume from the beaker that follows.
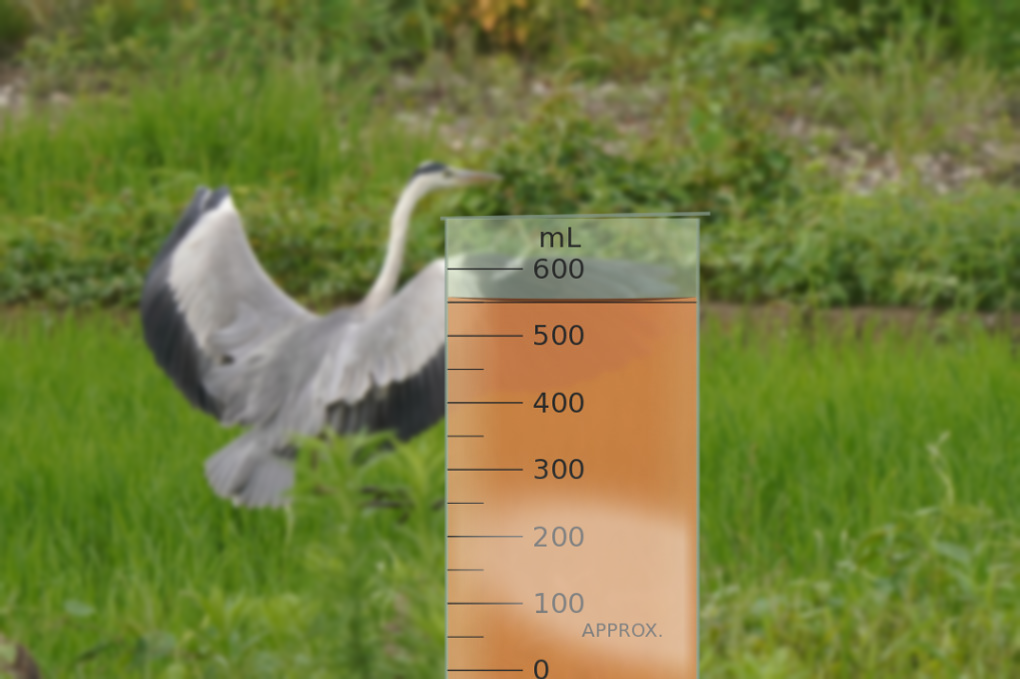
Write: 550 mL
